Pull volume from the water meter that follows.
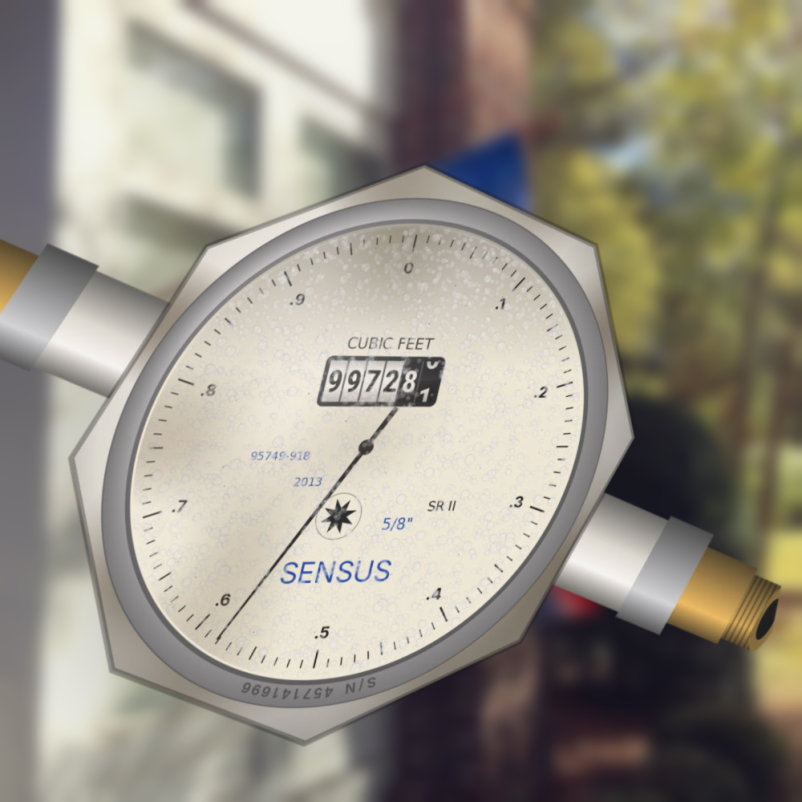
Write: 997280.58 ft³
